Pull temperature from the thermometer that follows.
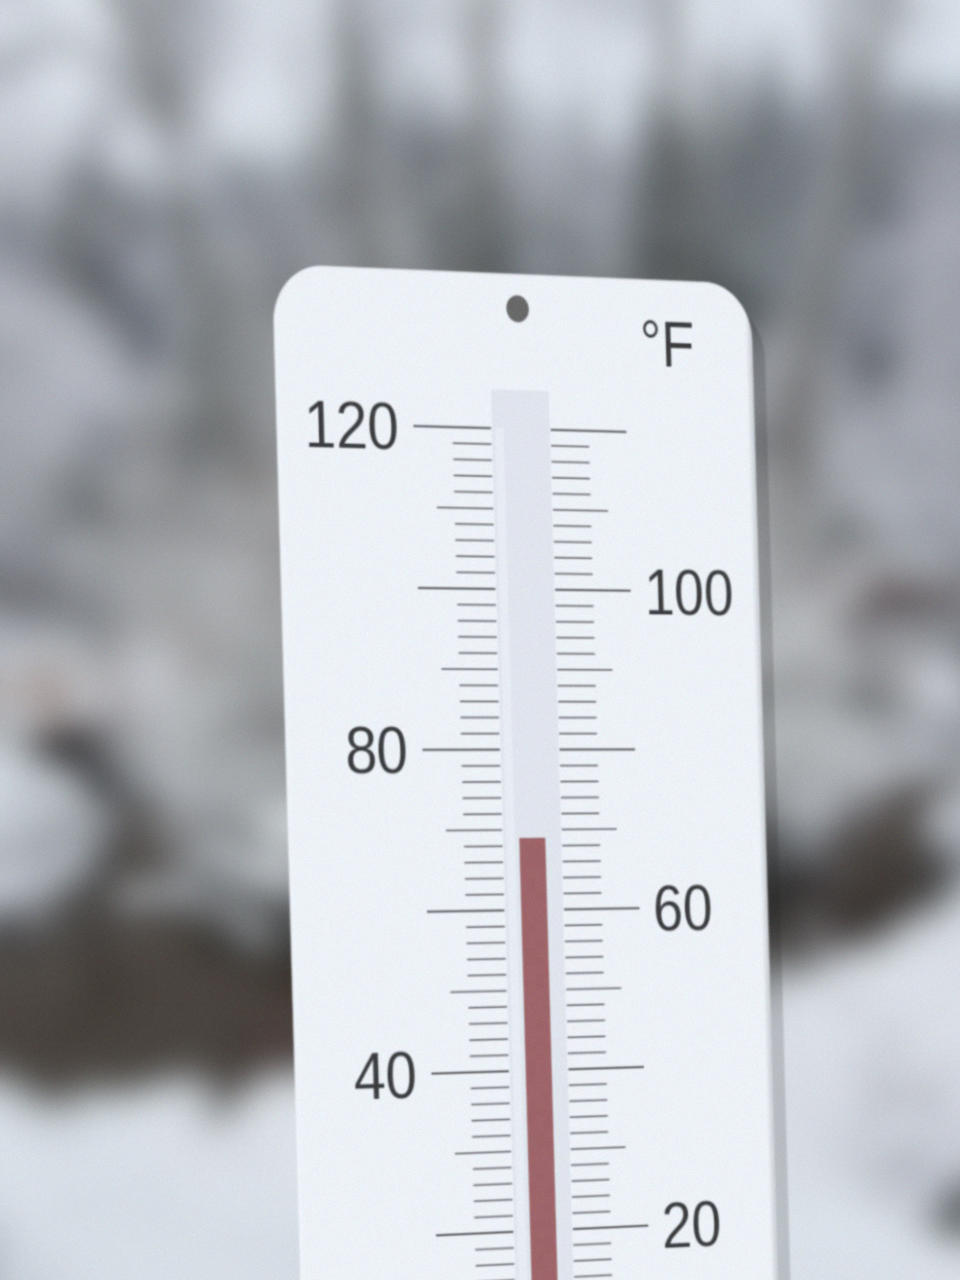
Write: 69 °F
